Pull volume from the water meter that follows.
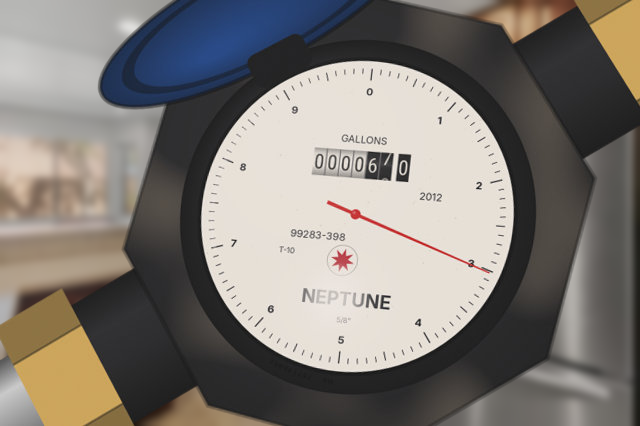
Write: 673.0 gal
